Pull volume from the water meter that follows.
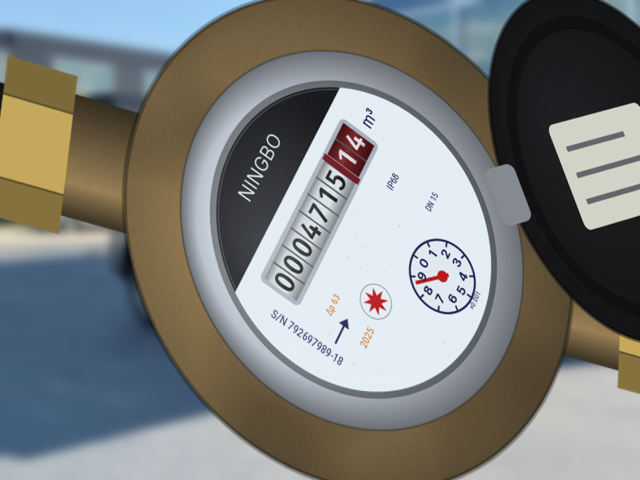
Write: 4715.148 m³
